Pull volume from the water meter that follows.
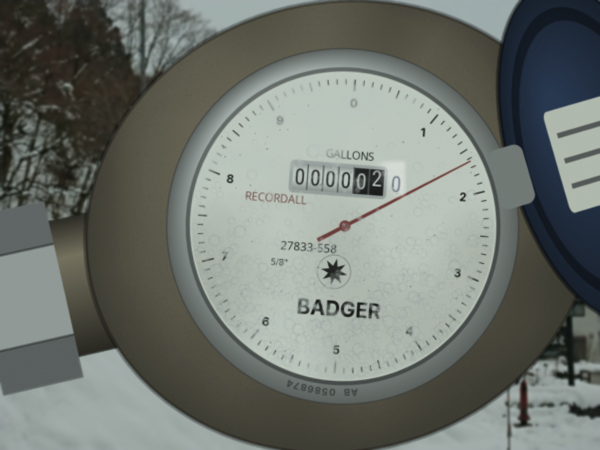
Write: 21.6 gal
